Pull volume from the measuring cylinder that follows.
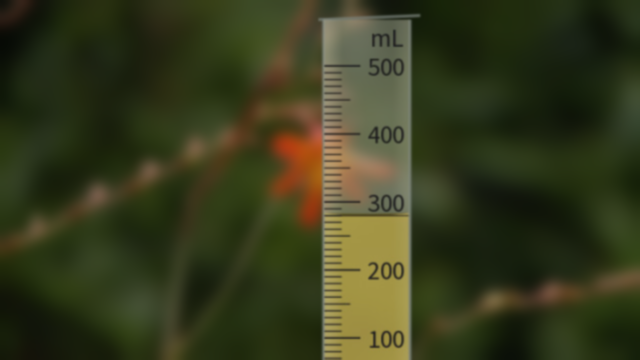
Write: 280 mL
